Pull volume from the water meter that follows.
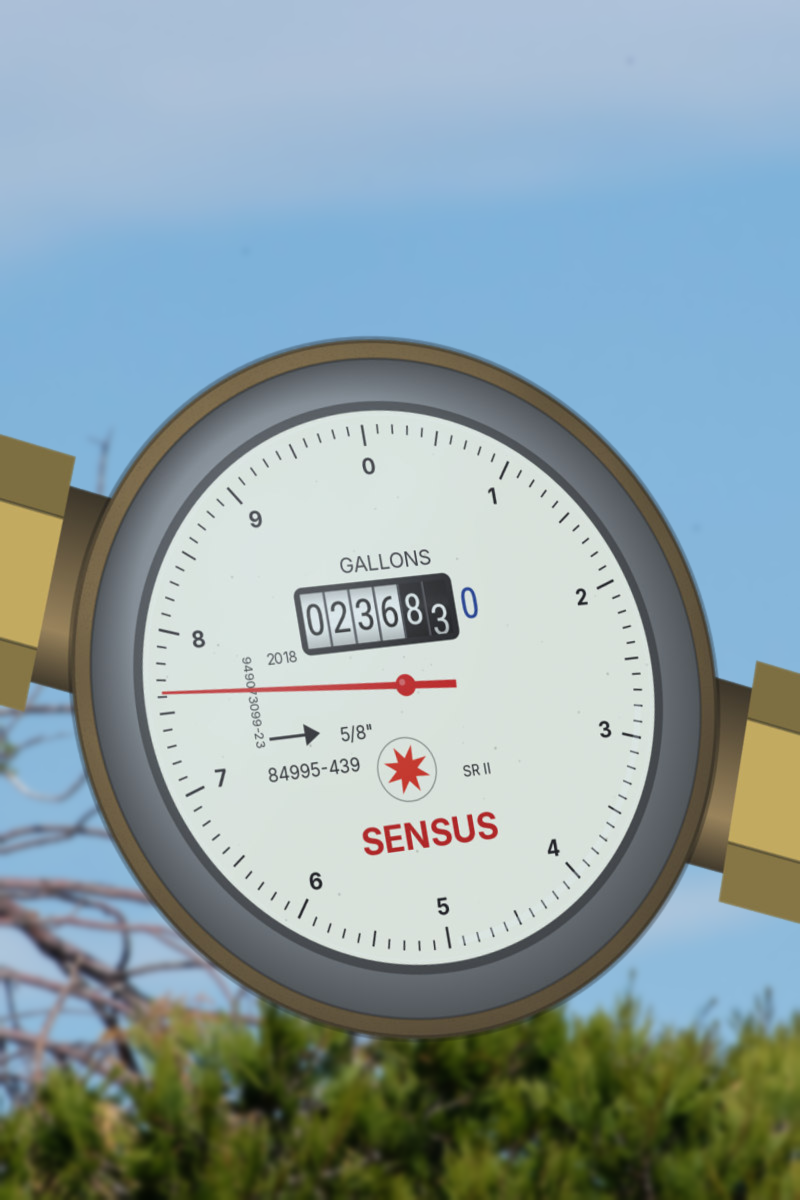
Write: 236827.6 gal
